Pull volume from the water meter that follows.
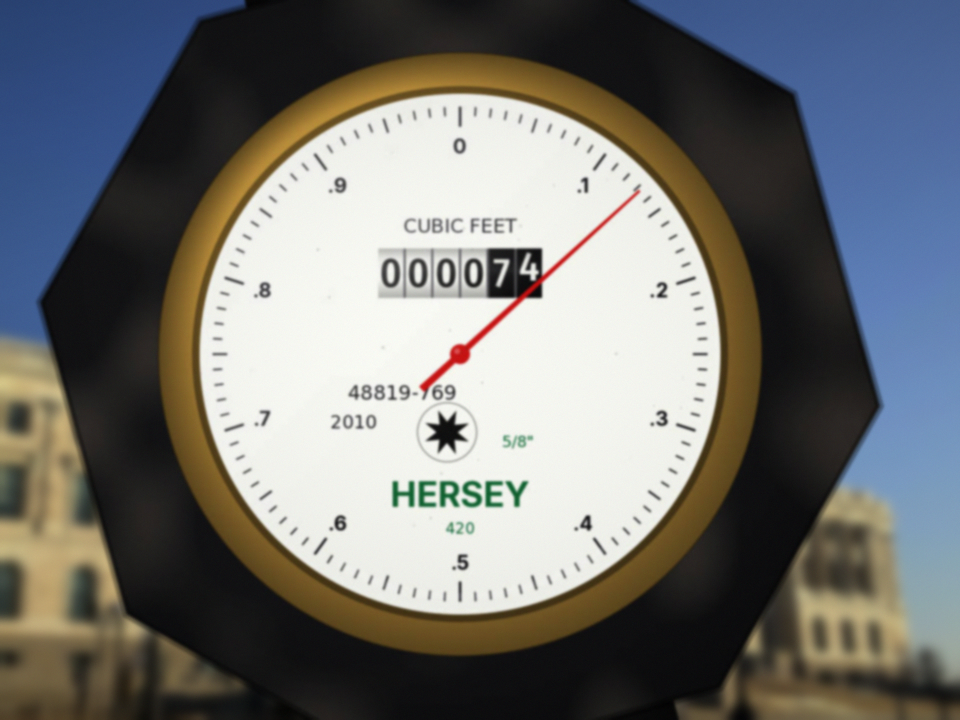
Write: 74.13 ft³
